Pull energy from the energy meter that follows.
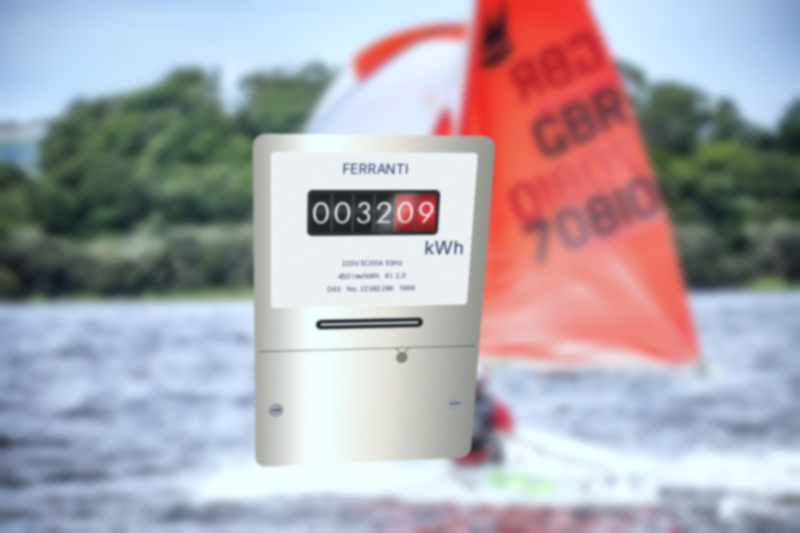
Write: 32.09 kWh
